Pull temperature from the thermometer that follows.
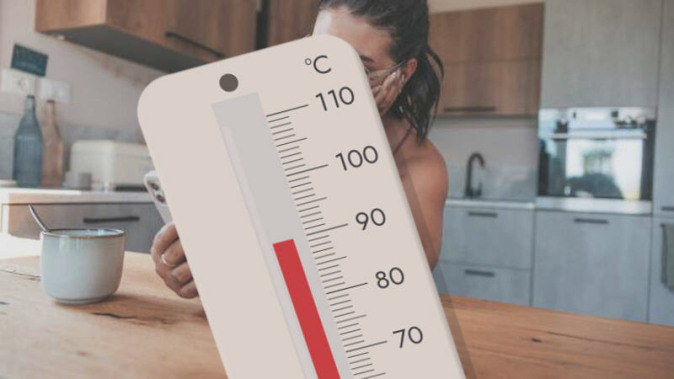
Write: 90 °C
